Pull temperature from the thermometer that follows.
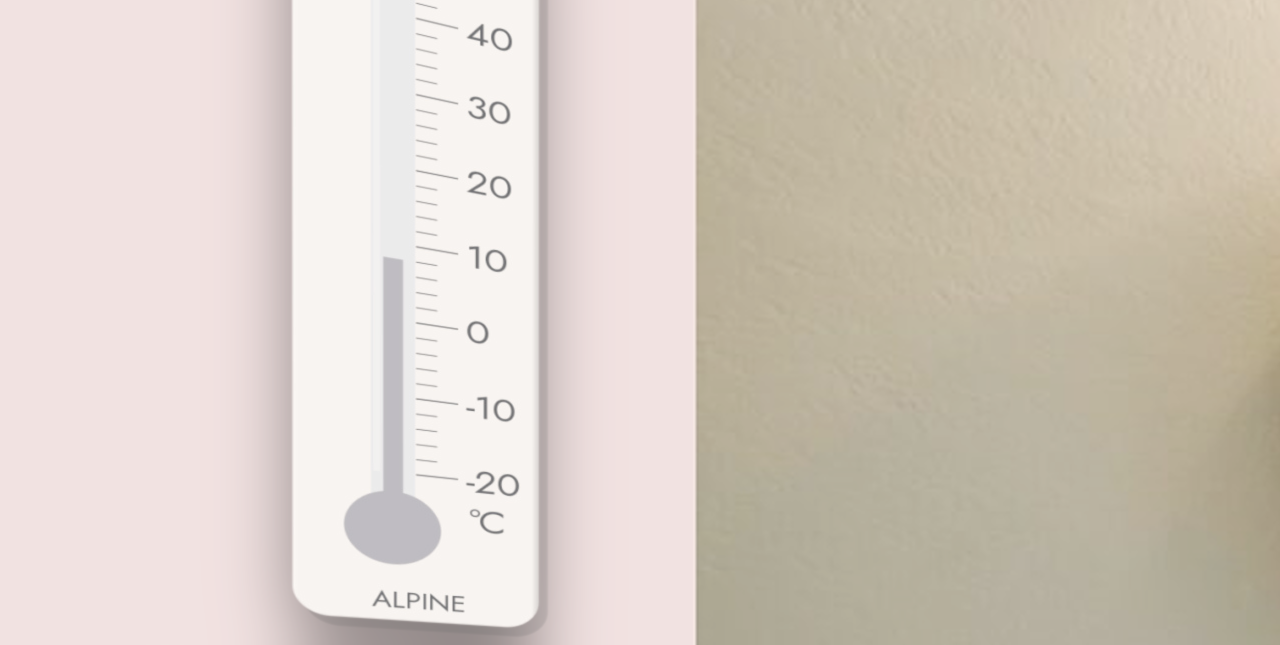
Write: 8 °C
